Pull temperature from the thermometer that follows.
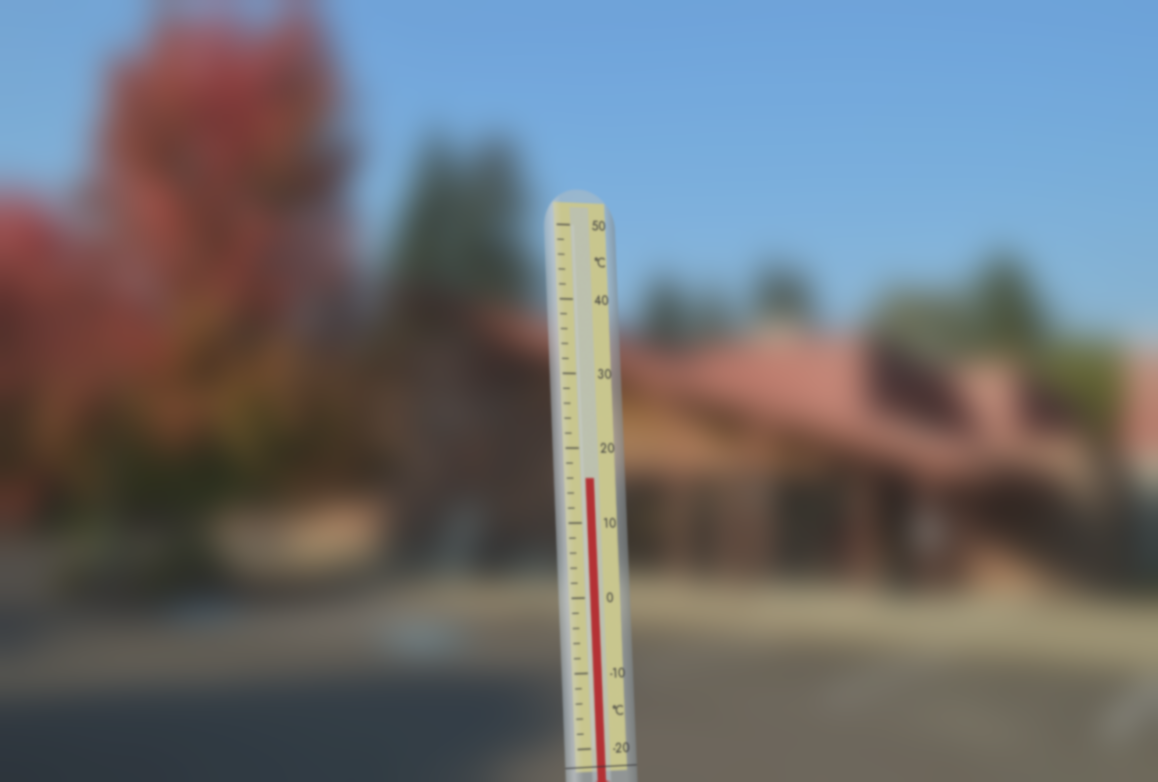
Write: 16 °C
